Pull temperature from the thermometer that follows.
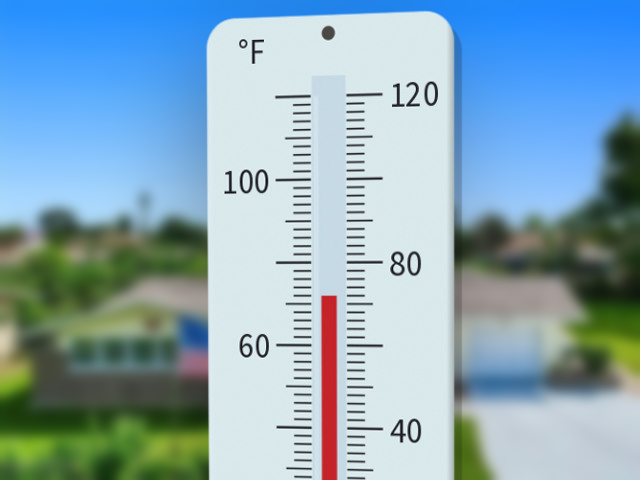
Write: 72 °F
